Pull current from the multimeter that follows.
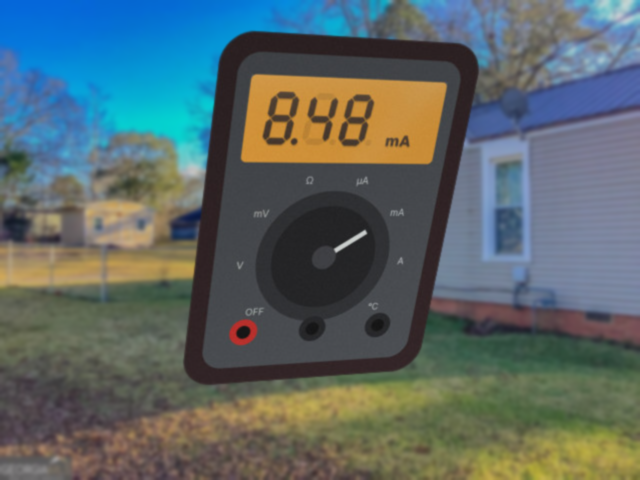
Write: 8.48 mA
